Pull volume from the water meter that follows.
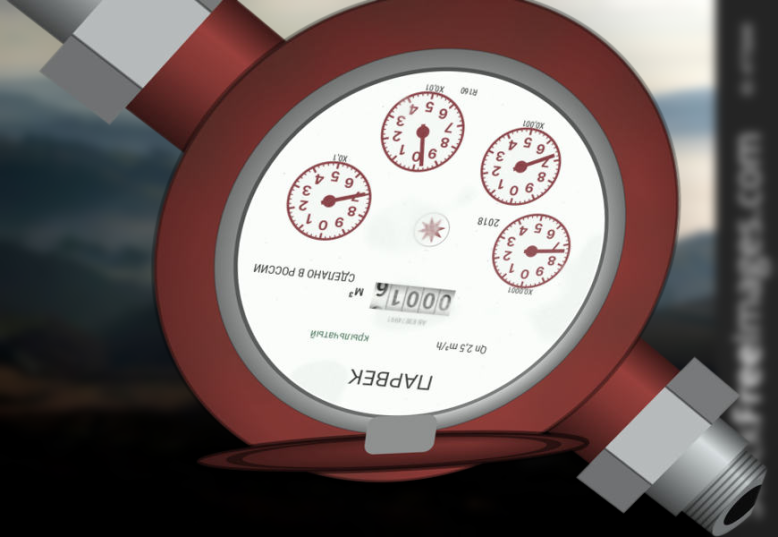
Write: 15.6967 m³
